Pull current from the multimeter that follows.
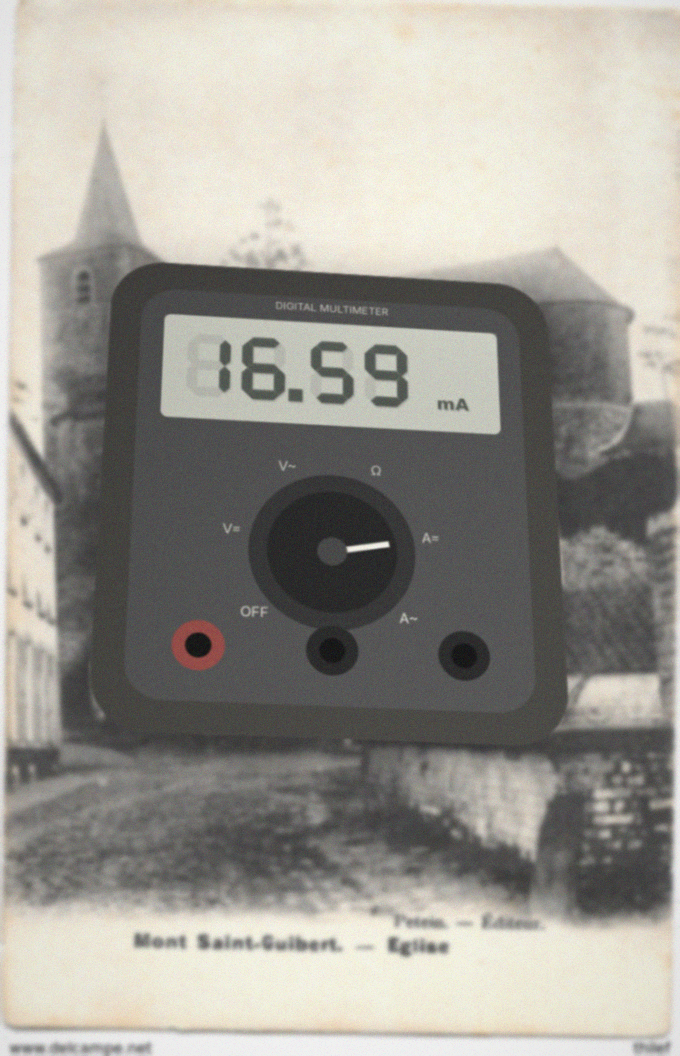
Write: 16.59 mA
